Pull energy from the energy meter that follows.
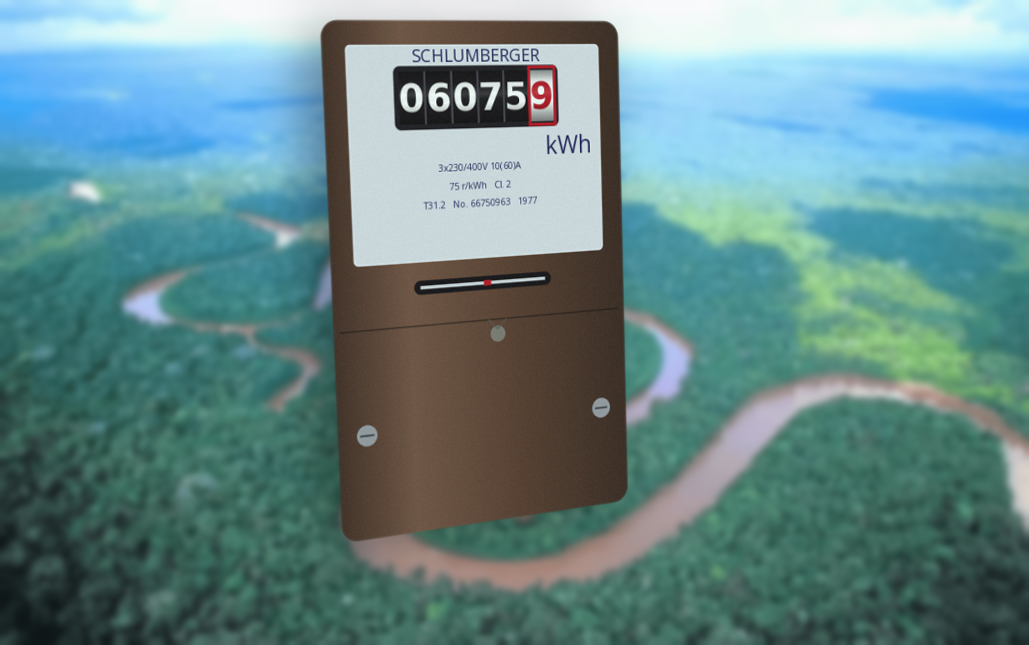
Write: 6075.9 kWh
